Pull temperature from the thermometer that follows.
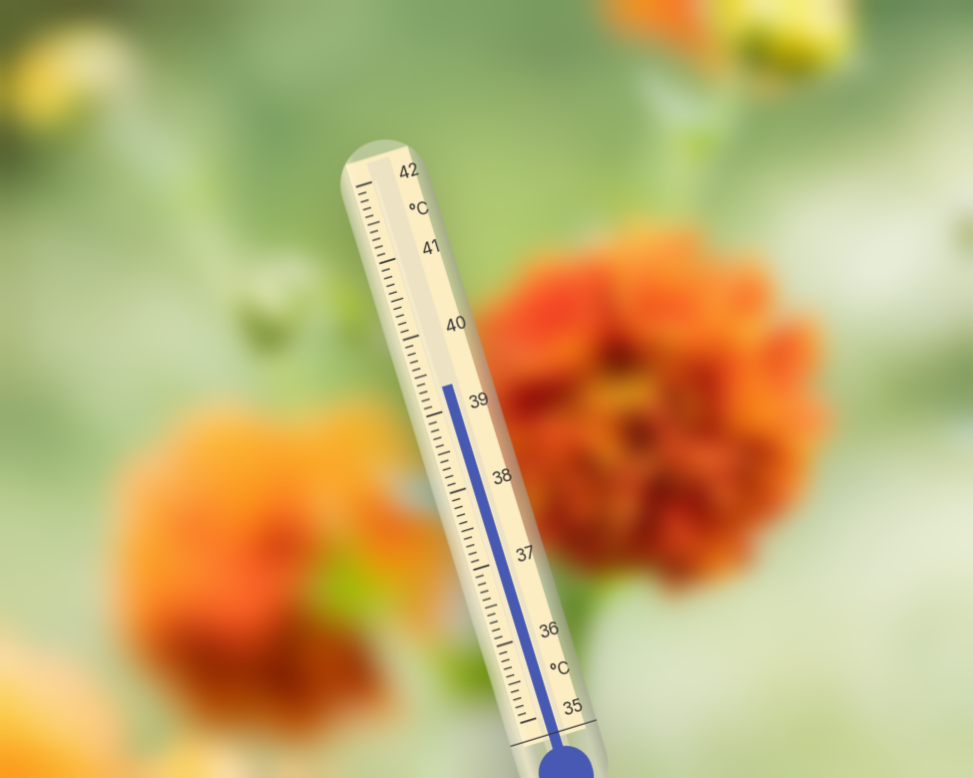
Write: 39.3 °C
